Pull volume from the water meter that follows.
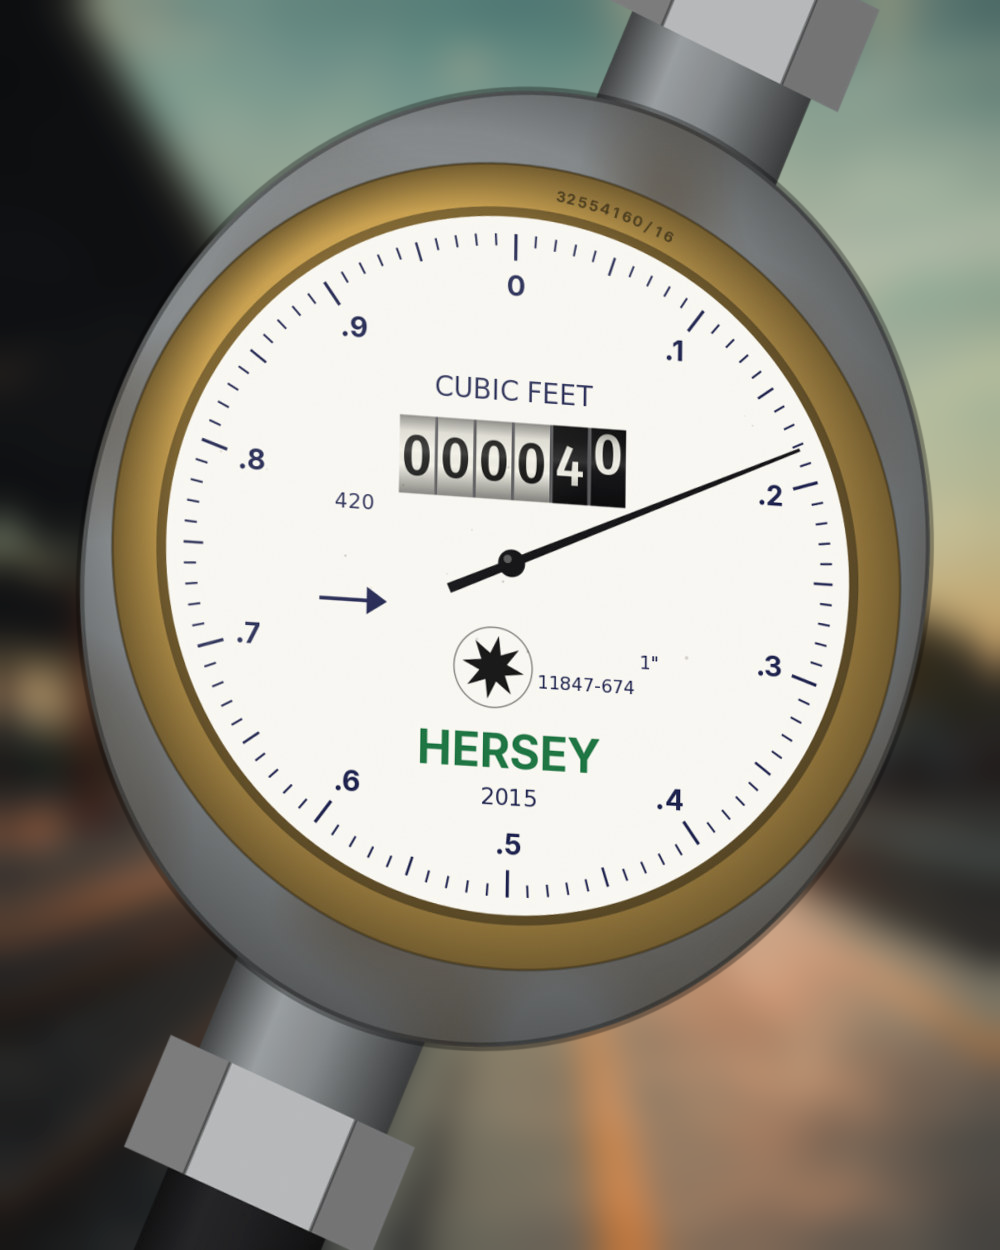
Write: 40.18 ft³
